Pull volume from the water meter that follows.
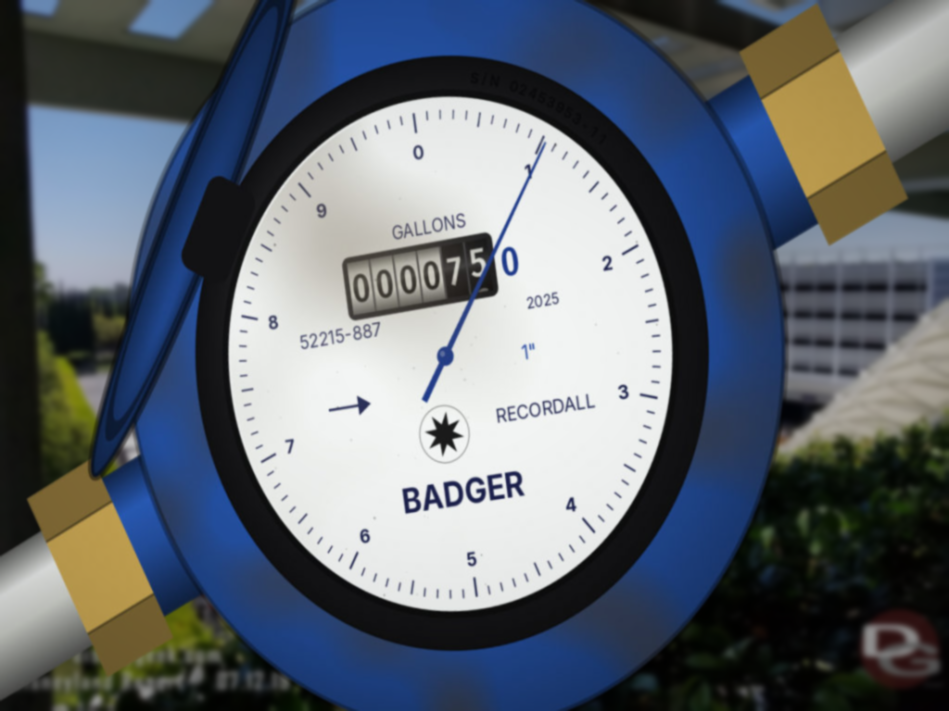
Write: 751.0 gal
